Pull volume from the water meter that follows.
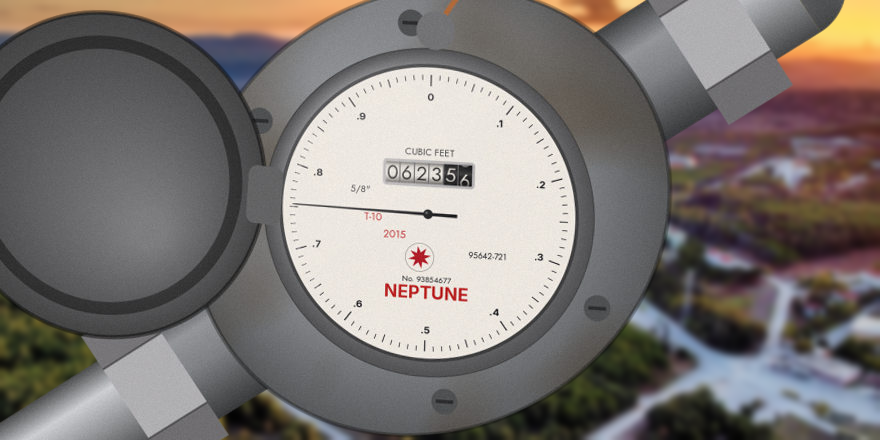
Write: 62355.75 ft³
